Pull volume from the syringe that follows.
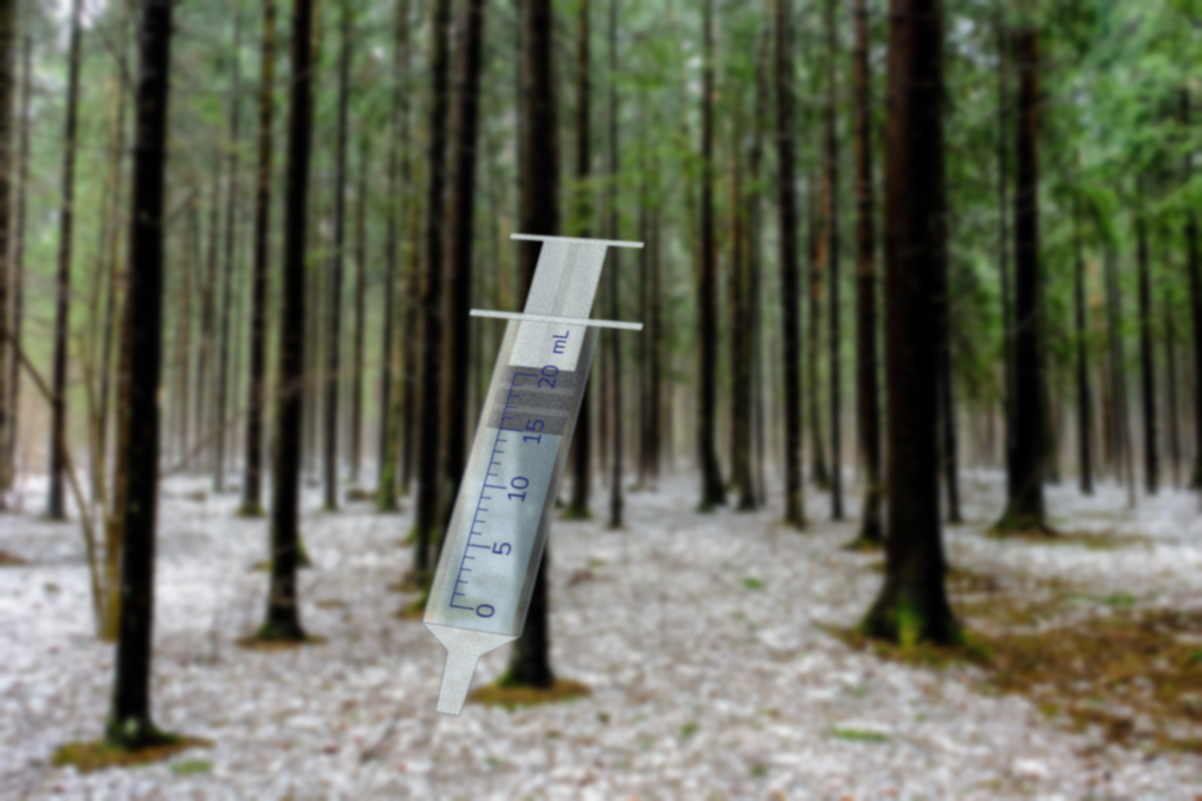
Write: 15 mL
